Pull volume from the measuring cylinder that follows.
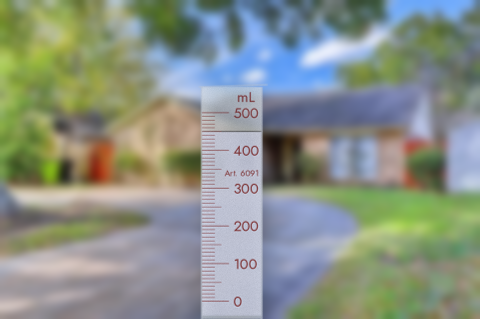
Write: 450 mL
